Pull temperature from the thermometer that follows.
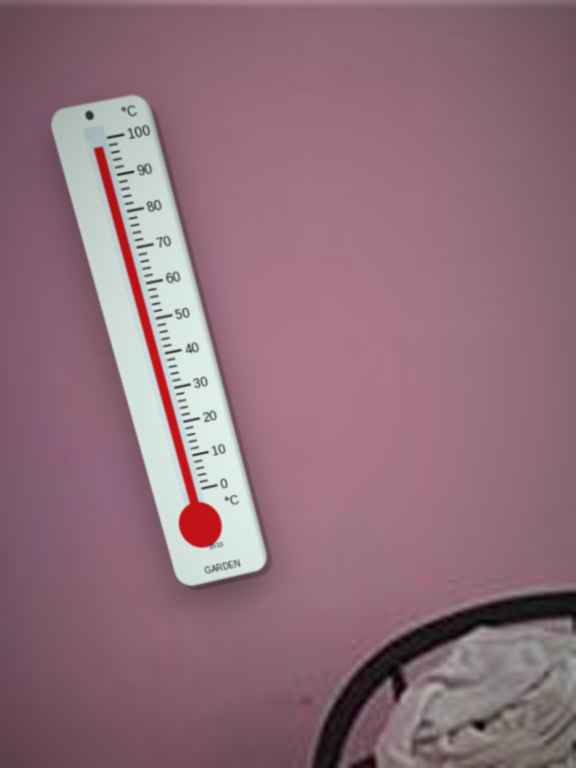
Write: 98 °C
